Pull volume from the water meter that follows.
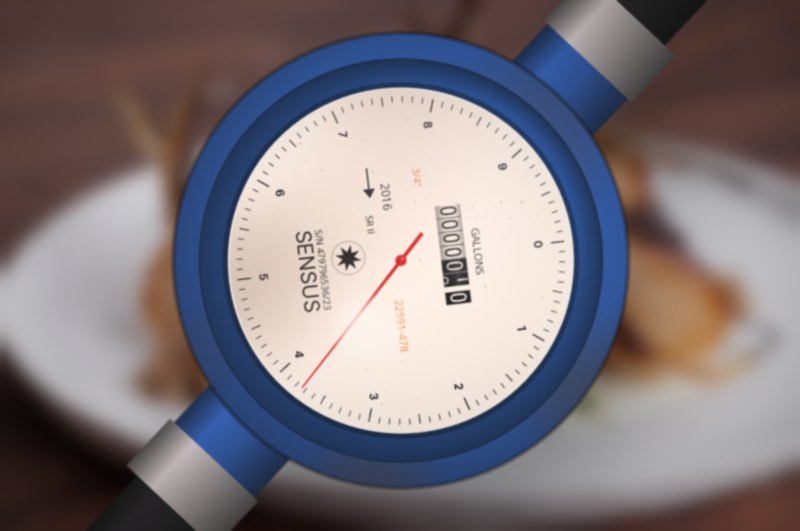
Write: 13.7 gal
